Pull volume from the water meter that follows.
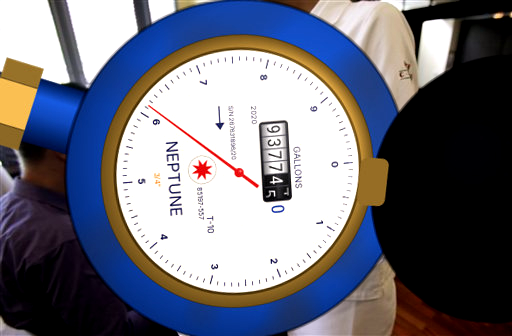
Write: 9377446.1 gal
